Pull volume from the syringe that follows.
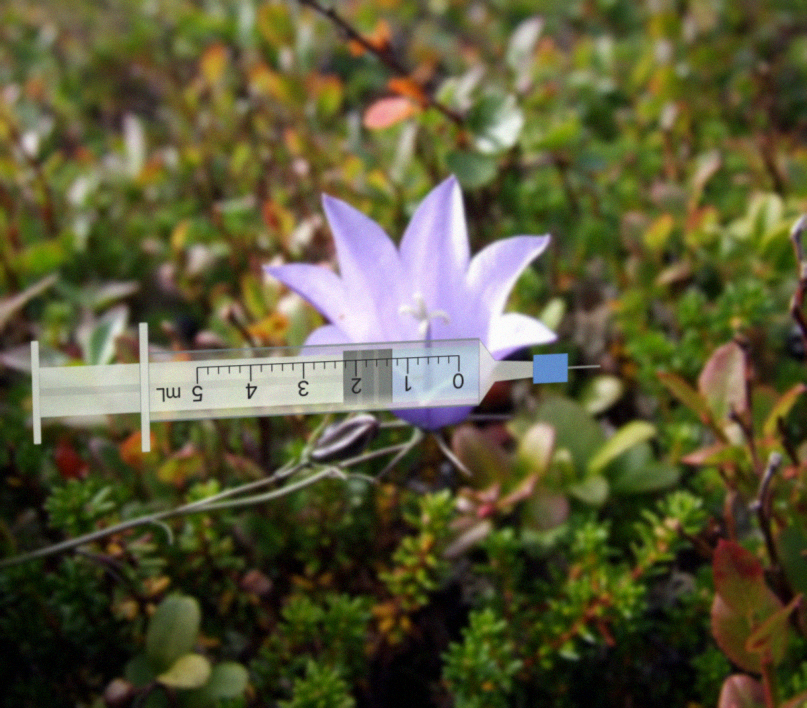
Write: 1.3 mL
